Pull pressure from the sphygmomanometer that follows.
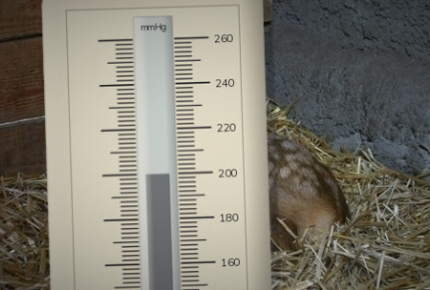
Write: 200 mmHg
